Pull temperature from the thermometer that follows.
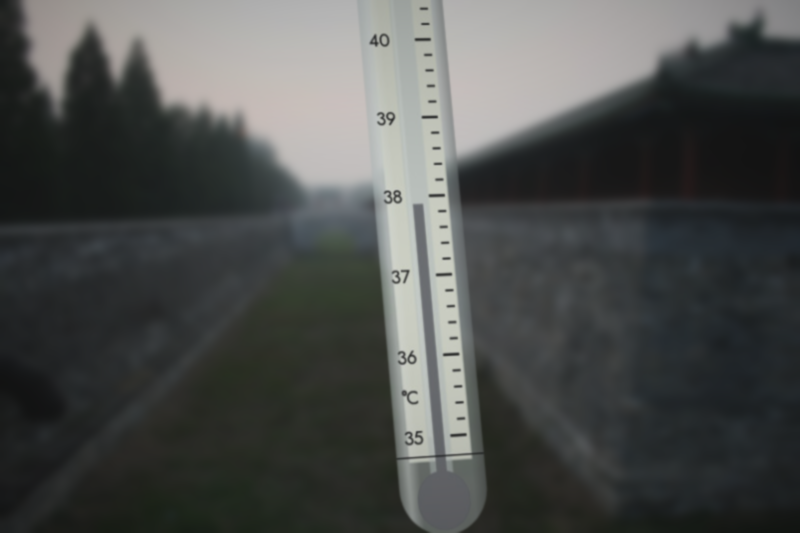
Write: 37.9 °C
